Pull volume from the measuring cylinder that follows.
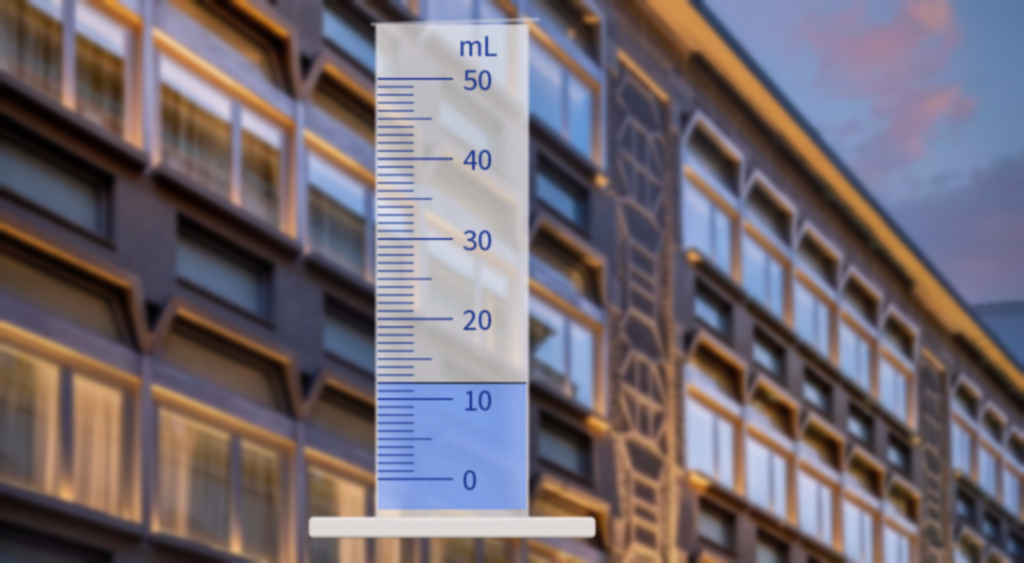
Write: 12 mL
